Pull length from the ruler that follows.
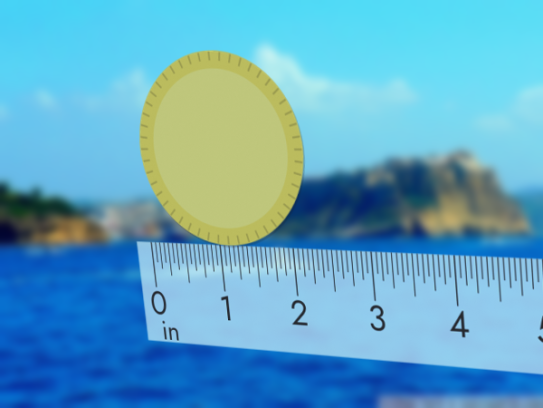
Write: 2.25 in
